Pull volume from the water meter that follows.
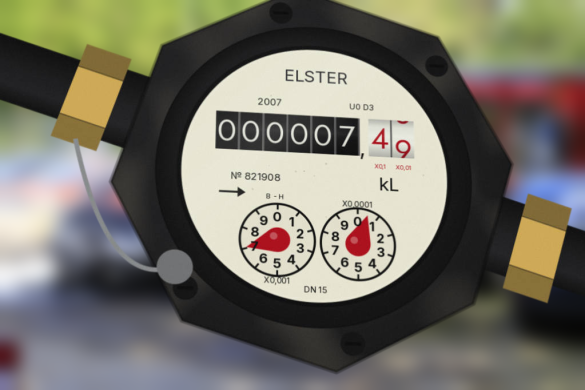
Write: 7.4870 kL
